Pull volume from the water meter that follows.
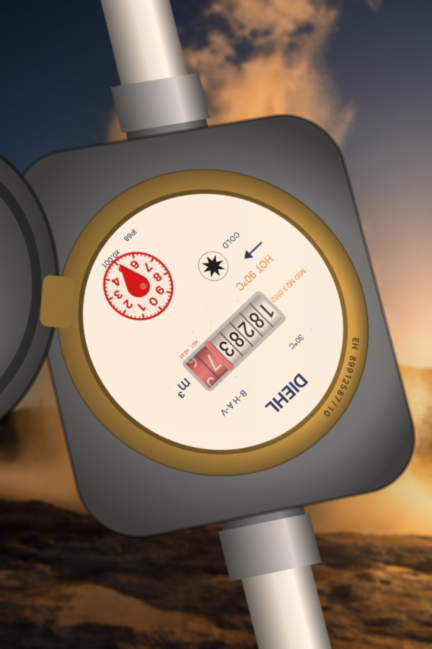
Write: 18283.755 m³
